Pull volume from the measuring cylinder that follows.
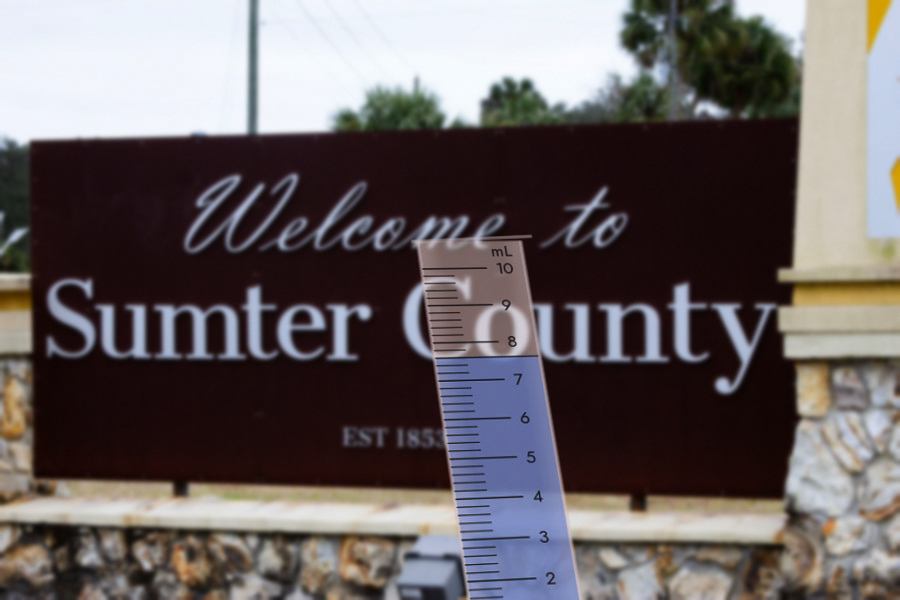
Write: 7.6 mL
